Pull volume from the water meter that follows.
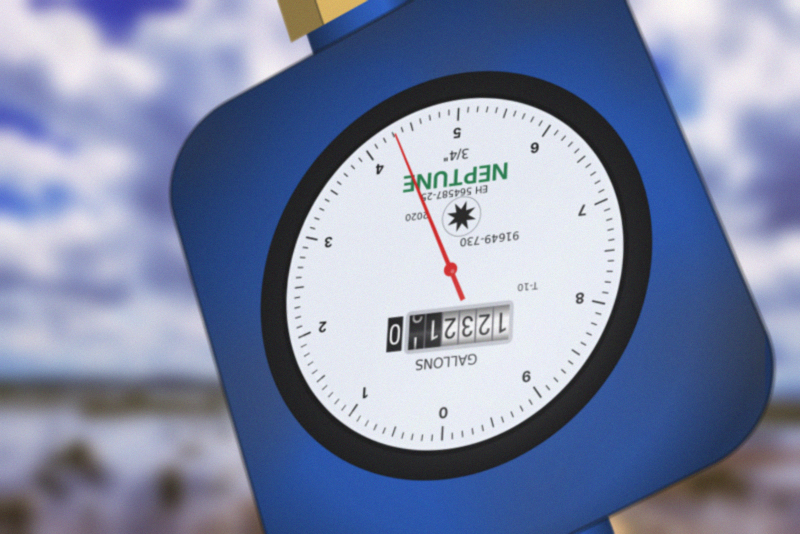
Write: 1232114.3 gal
